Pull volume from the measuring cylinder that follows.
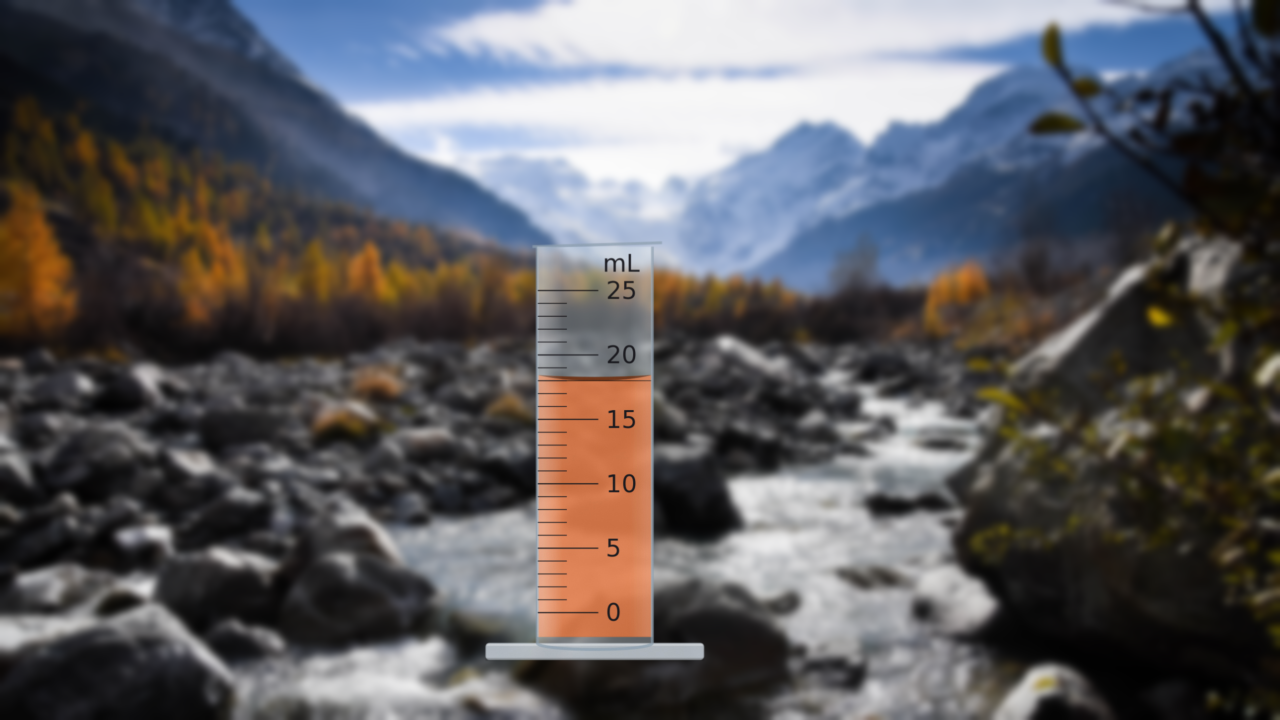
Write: 18 mL
